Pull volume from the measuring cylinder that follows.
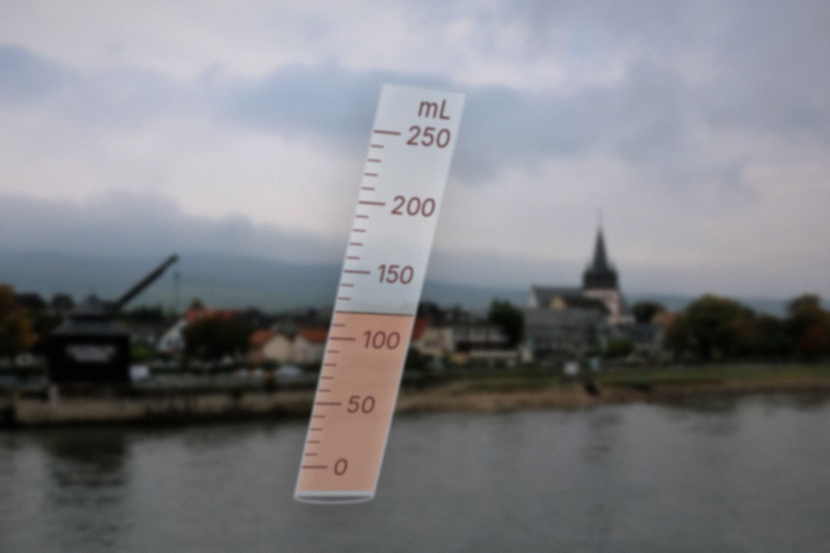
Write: 120 mL
